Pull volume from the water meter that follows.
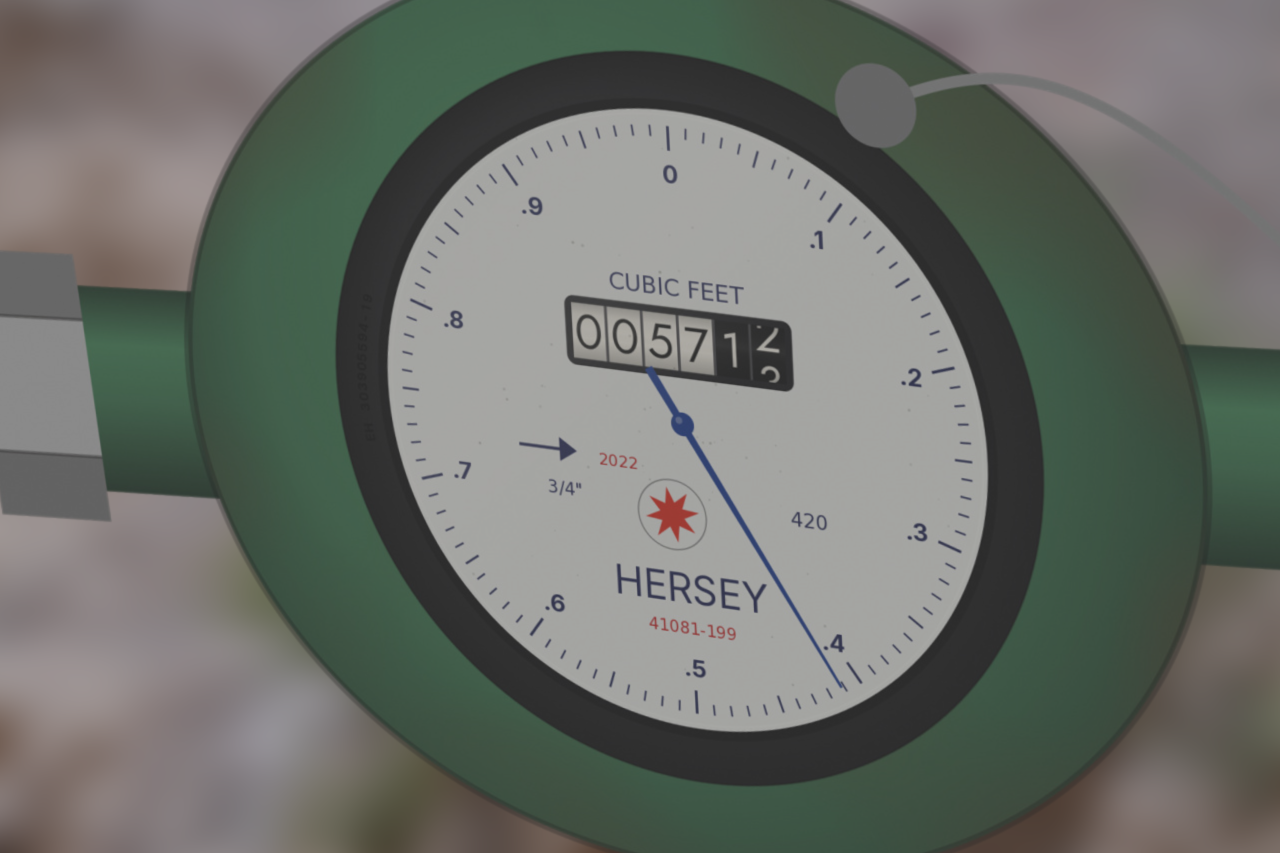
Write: 5712.41 ft³
